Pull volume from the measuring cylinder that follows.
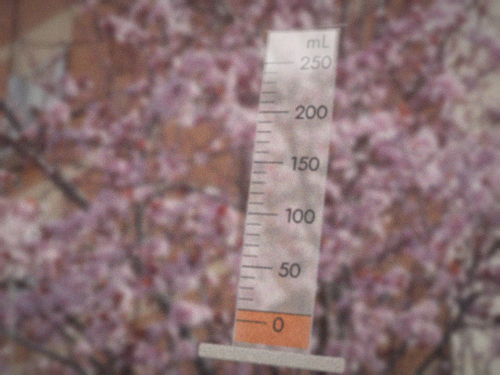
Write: 10 mL
